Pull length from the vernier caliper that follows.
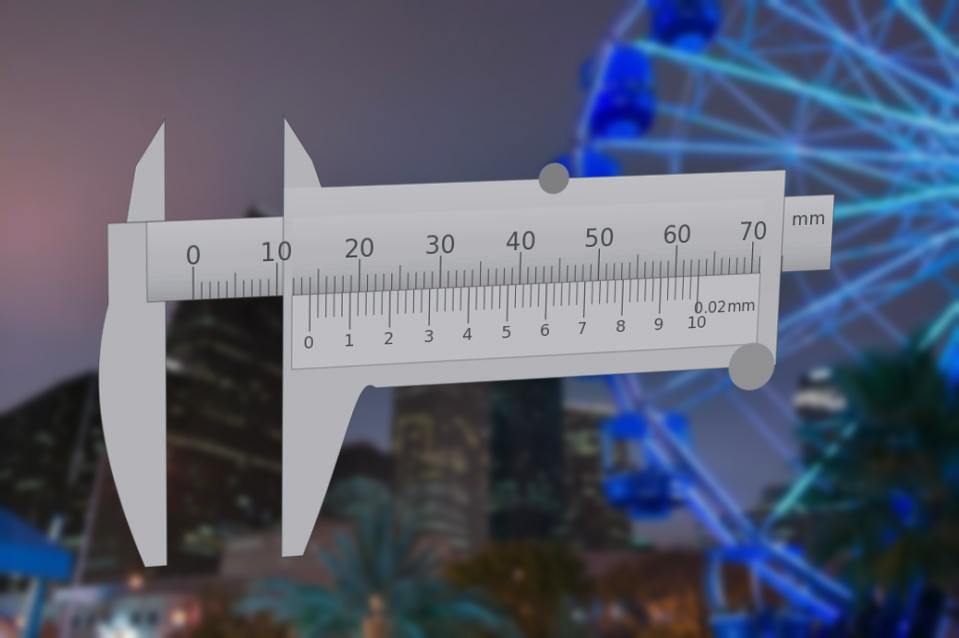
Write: 14.0 mm
